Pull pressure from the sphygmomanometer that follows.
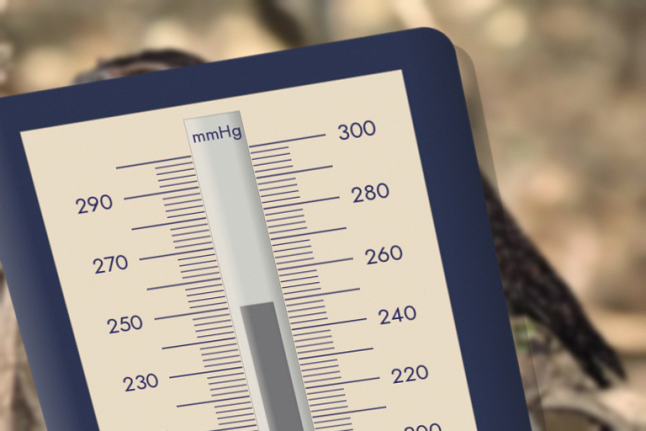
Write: 250 mmHg
